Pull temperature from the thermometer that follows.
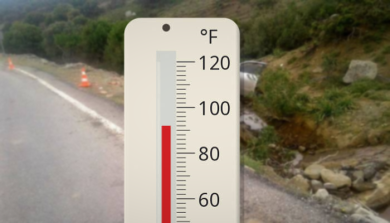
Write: 92 °F
